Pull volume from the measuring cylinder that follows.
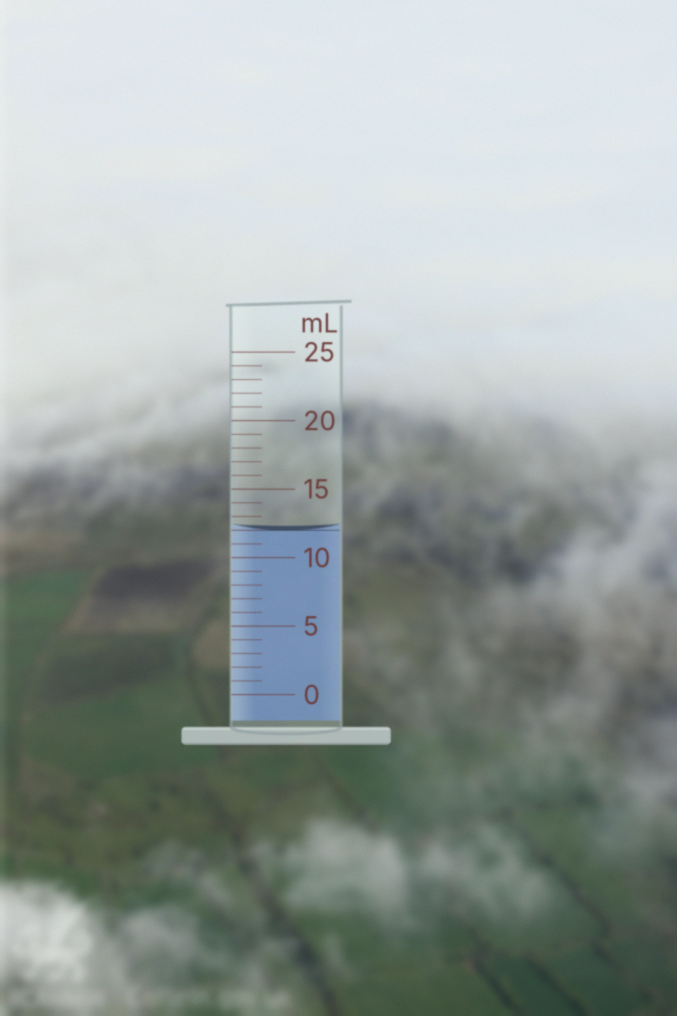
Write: 12 mL
